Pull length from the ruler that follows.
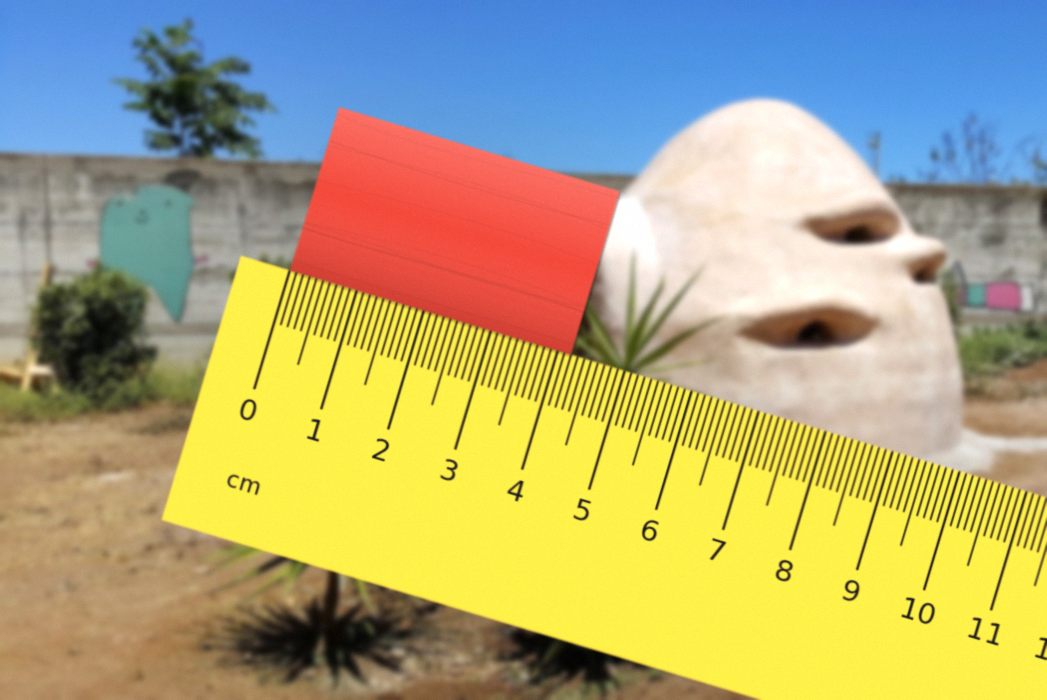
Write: 4.2 cm
